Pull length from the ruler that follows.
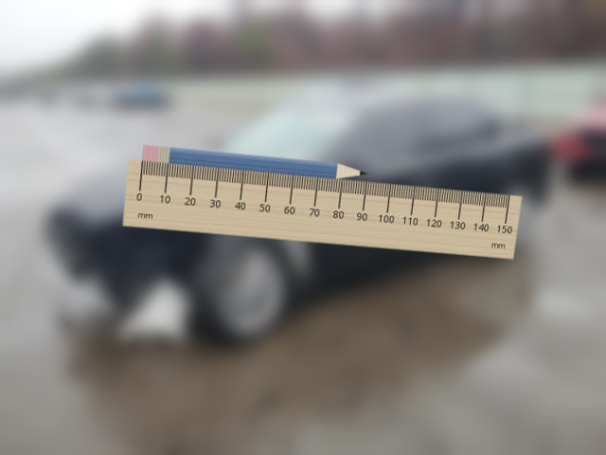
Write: 90 mm
